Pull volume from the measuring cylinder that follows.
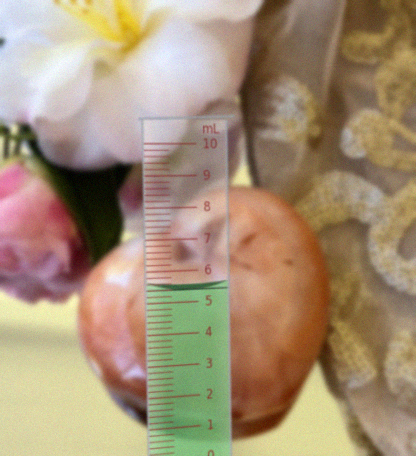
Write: 5.4 mL
